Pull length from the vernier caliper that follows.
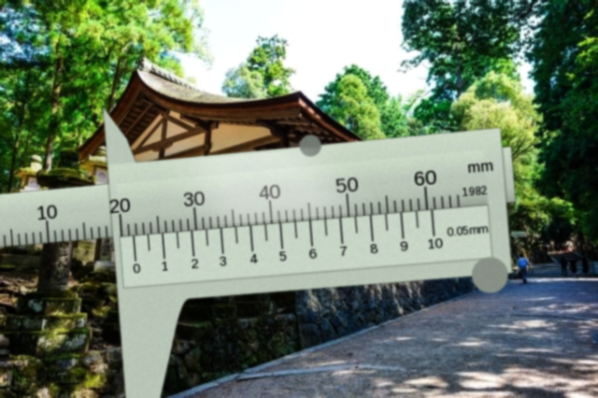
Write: 21.6 mm
